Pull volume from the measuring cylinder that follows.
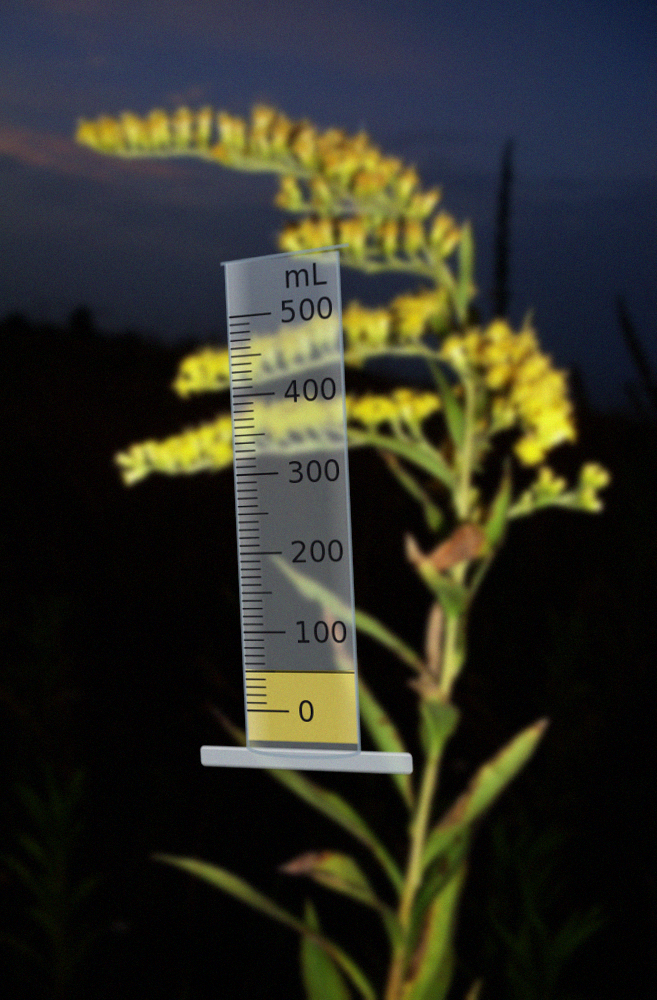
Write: 50 mL
